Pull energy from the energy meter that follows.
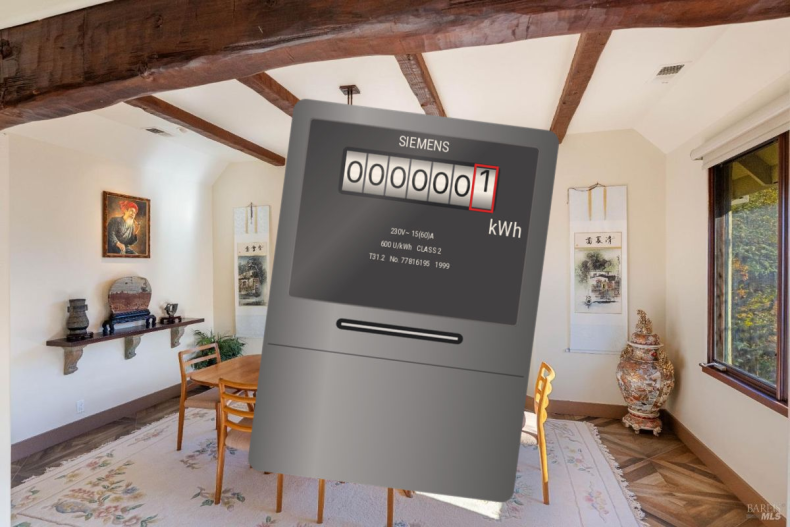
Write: 0.1 kWh
